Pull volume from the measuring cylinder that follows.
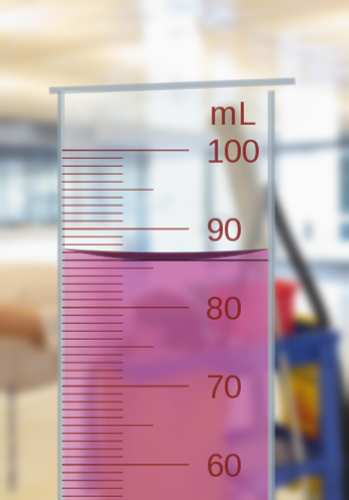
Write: 86 mL
